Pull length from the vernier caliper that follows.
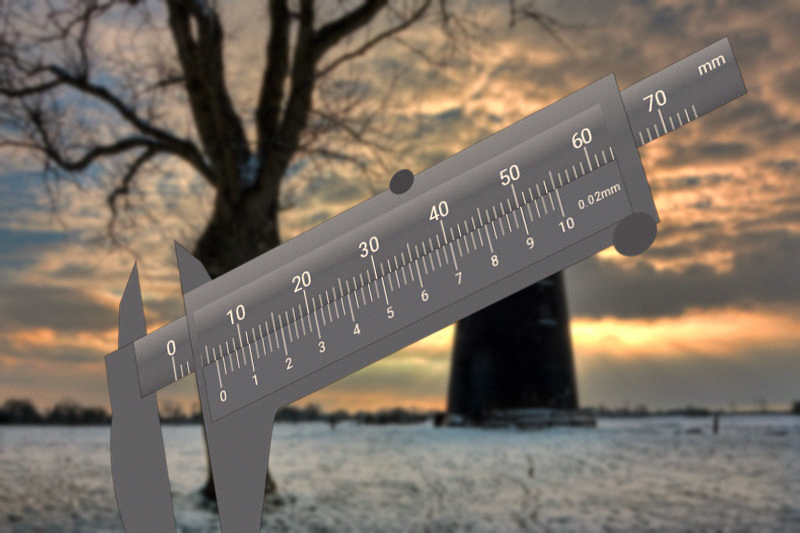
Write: 6.2 mm
